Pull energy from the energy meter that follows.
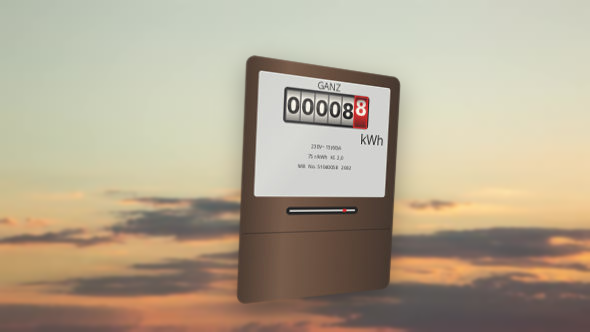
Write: 8.8 kWh
